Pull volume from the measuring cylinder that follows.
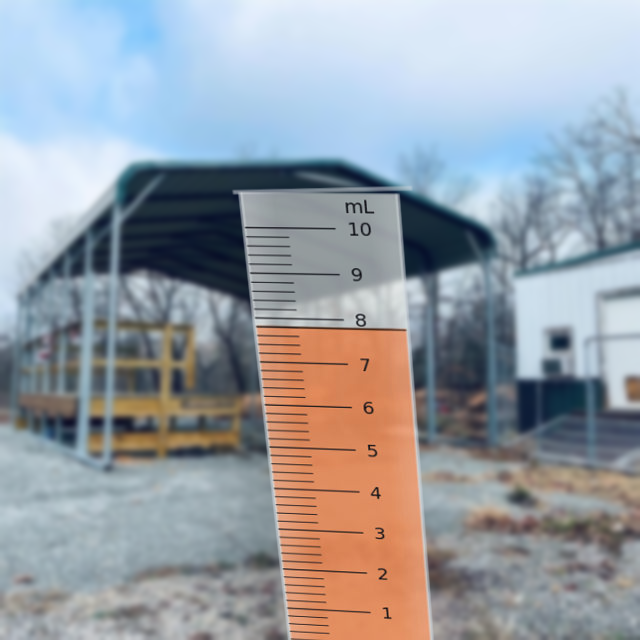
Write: 7.8 mL
